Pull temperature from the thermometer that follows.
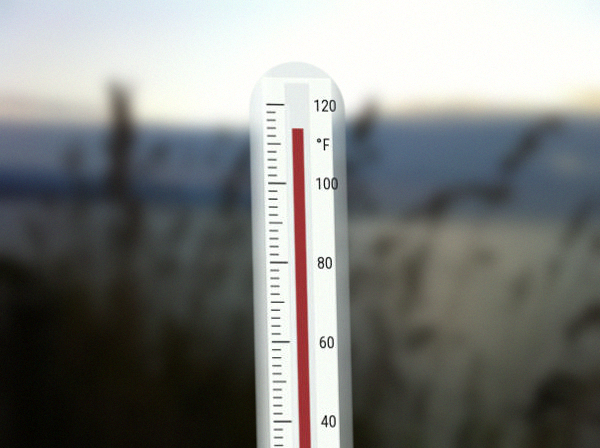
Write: 114 °F
